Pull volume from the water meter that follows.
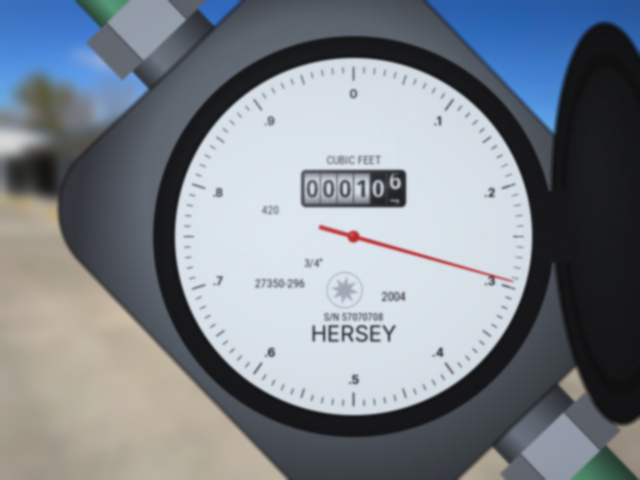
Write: 106.29 ft³
